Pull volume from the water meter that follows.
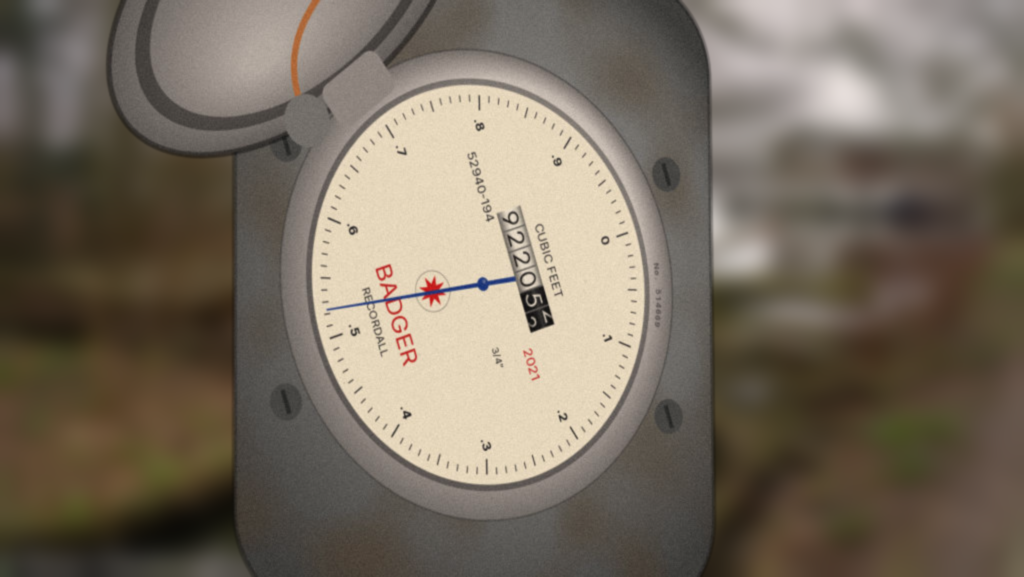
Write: 922052.52 ft³
